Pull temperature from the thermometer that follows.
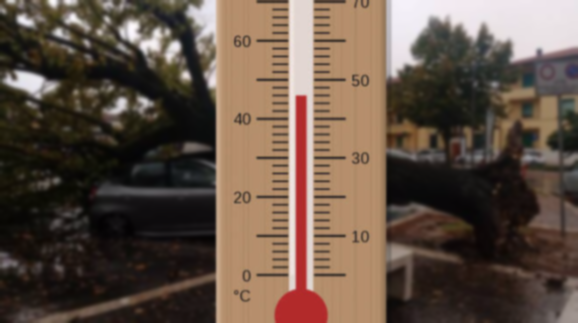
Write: 46 °C
